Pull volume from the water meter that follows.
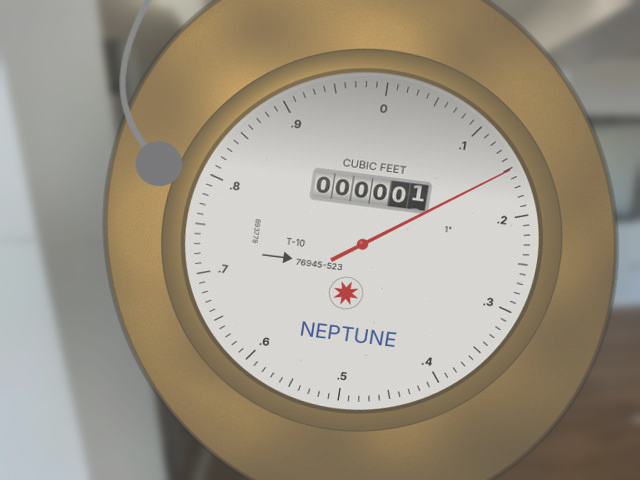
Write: 1.15 ft³
